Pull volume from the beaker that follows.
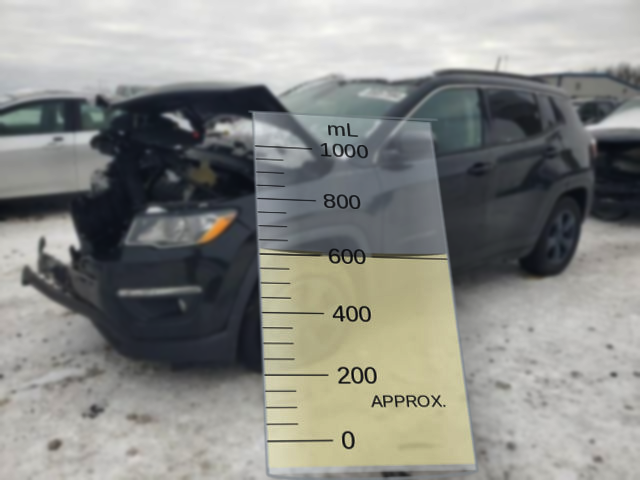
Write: 600 mL
